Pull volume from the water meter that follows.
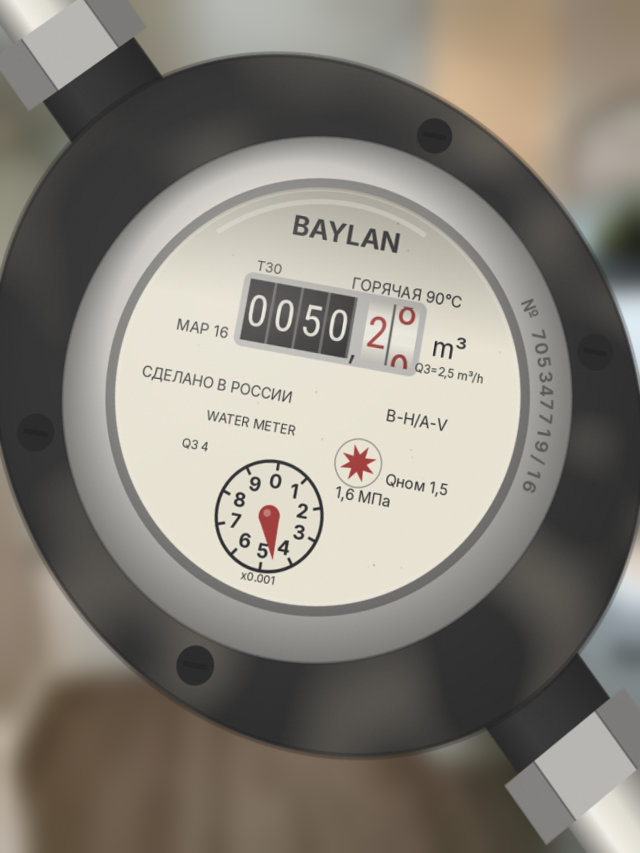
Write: 50.284 m³
